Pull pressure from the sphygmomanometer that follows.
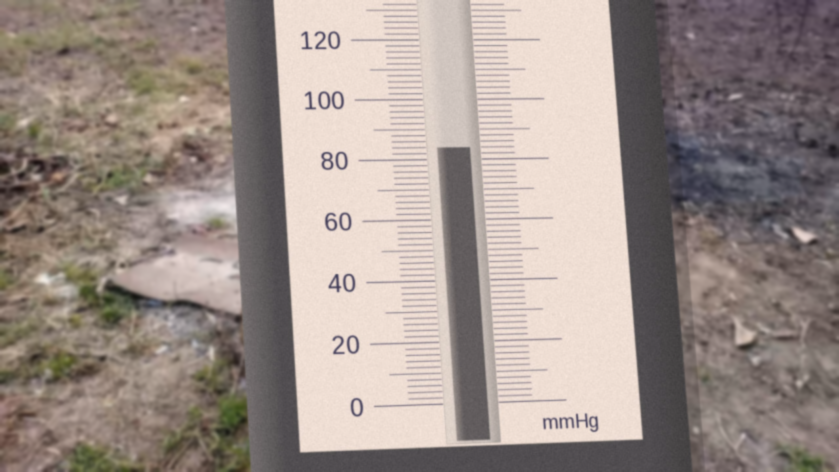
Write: 84 mmHg
